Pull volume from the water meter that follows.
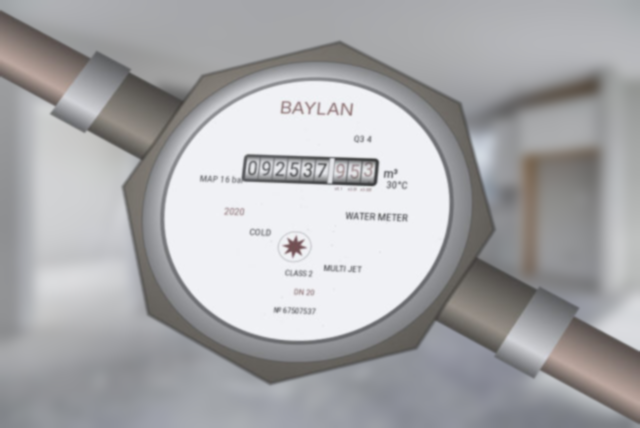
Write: 92537.953 m³
